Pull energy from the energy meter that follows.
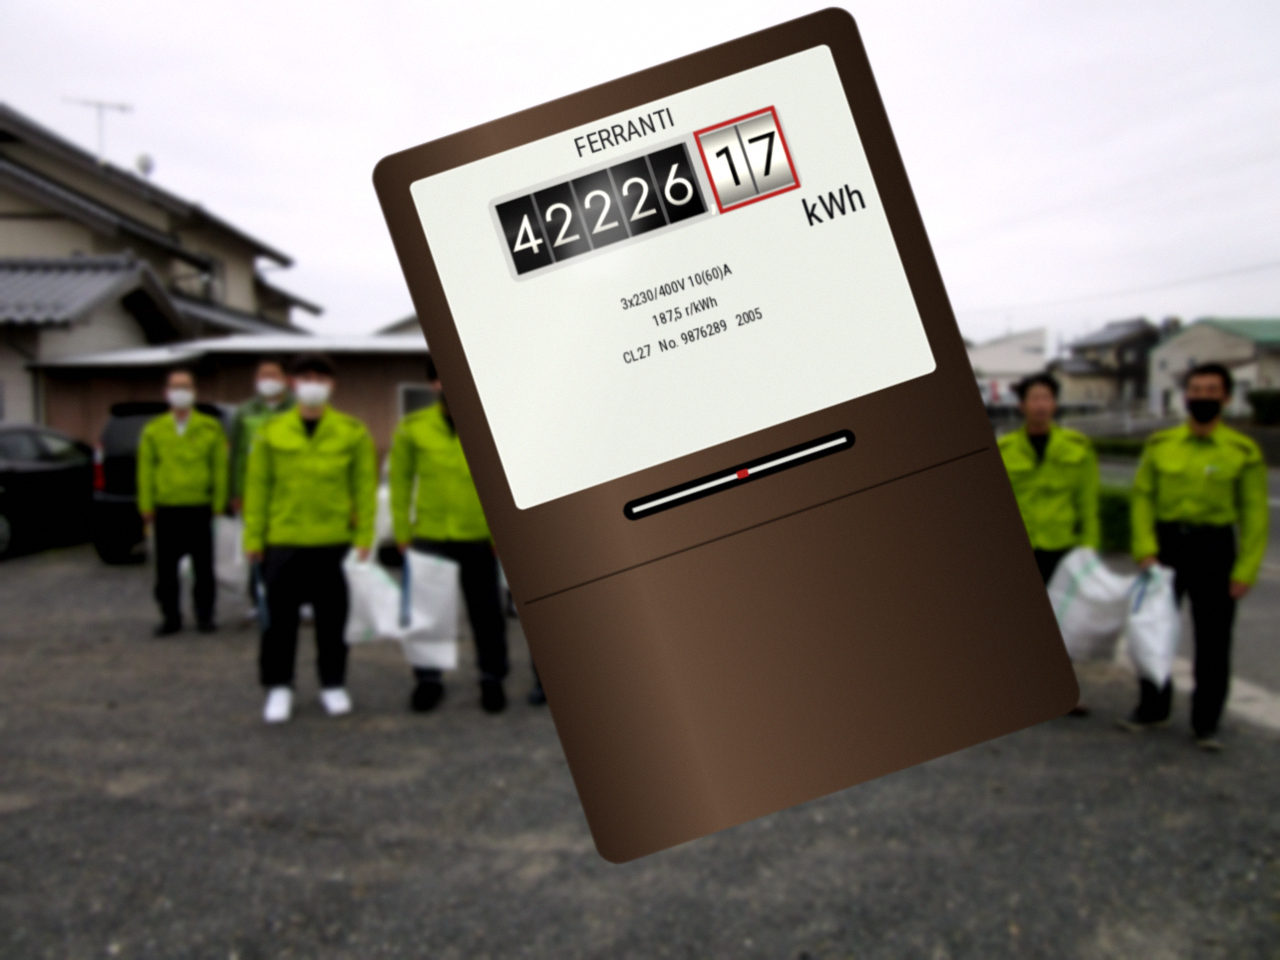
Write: 42226.17 kWh
